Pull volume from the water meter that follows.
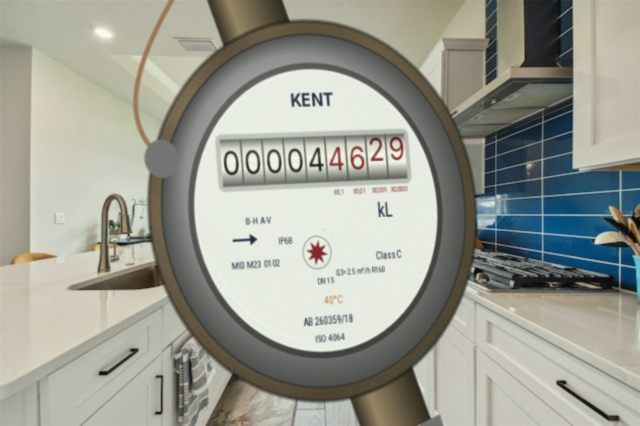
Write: 4.4629 kL
